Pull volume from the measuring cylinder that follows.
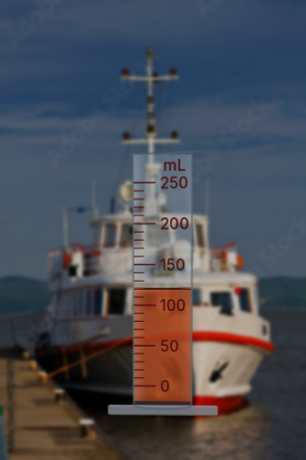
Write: 120 mL
